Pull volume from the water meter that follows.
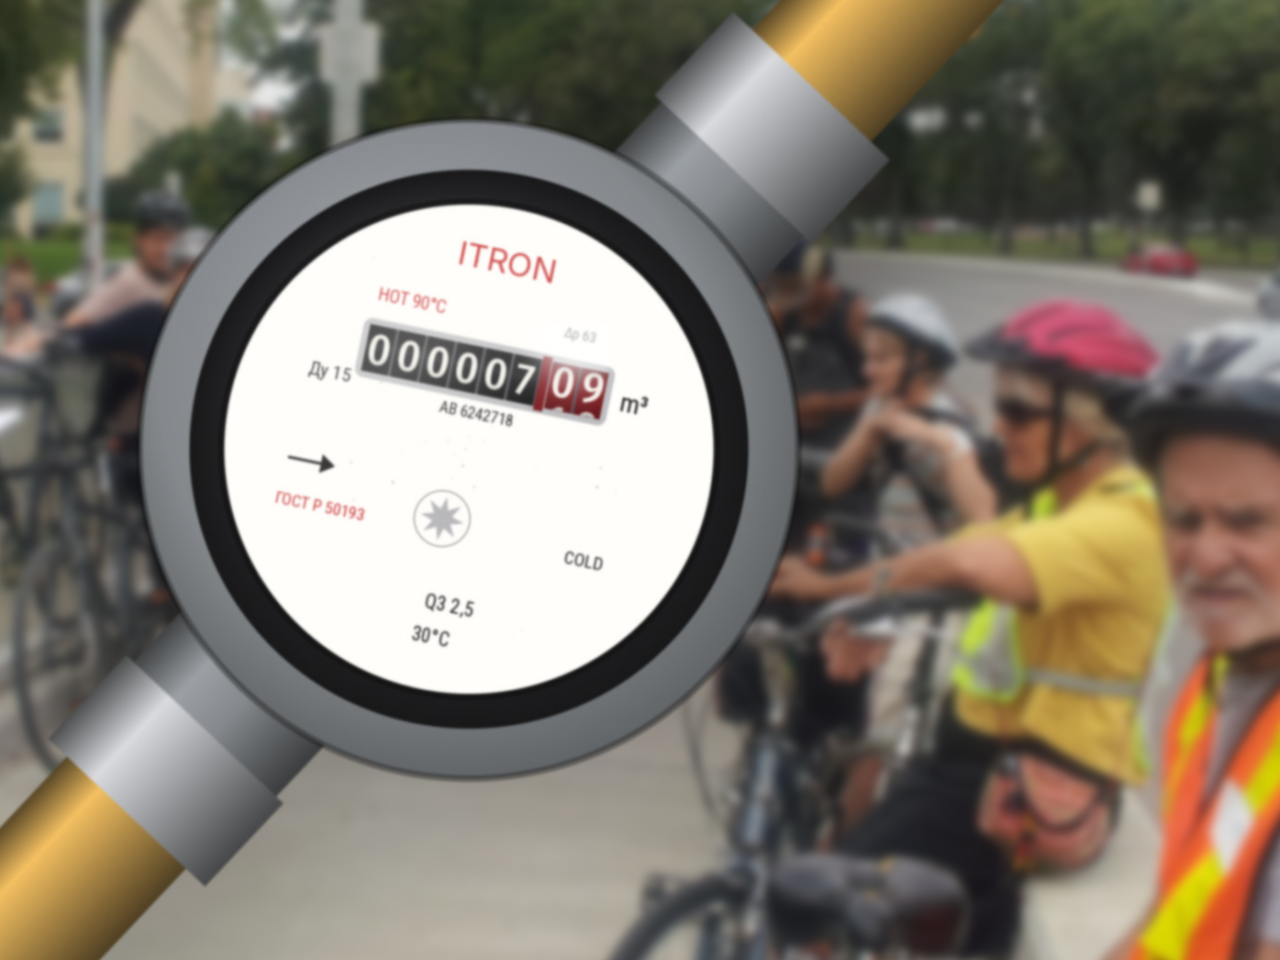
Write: 7.09 m³
